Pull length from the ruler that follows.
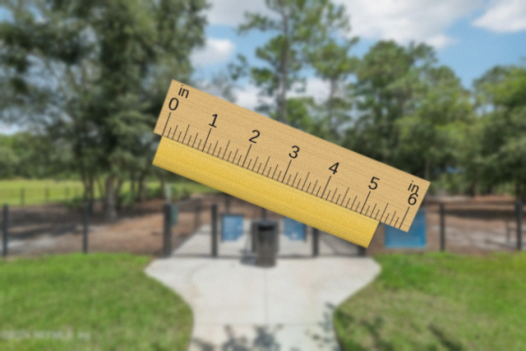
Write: 5.5 in
